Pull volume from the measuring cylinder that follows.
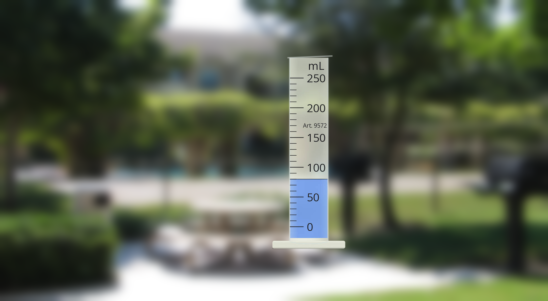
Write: 80 mL
